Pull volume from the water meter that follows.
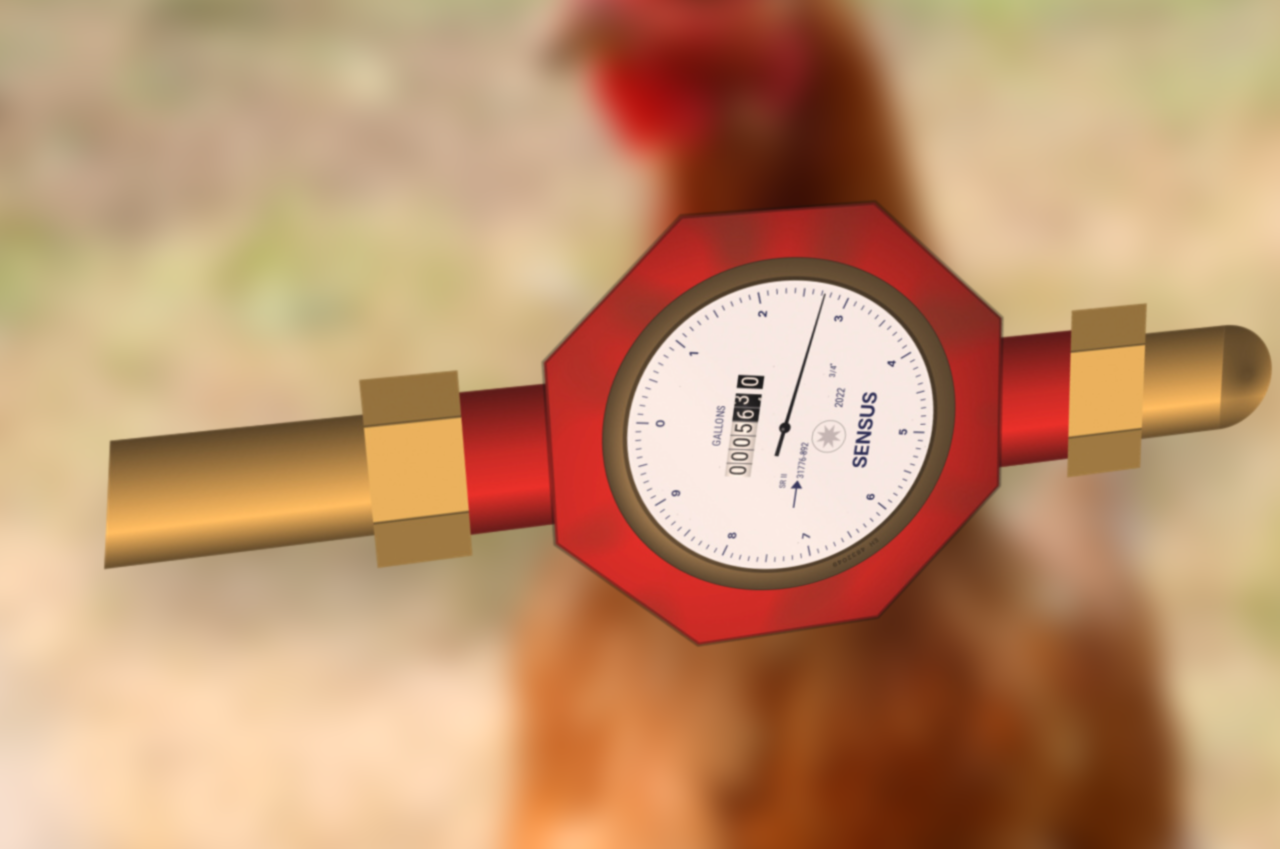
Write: 5632.7 gal
